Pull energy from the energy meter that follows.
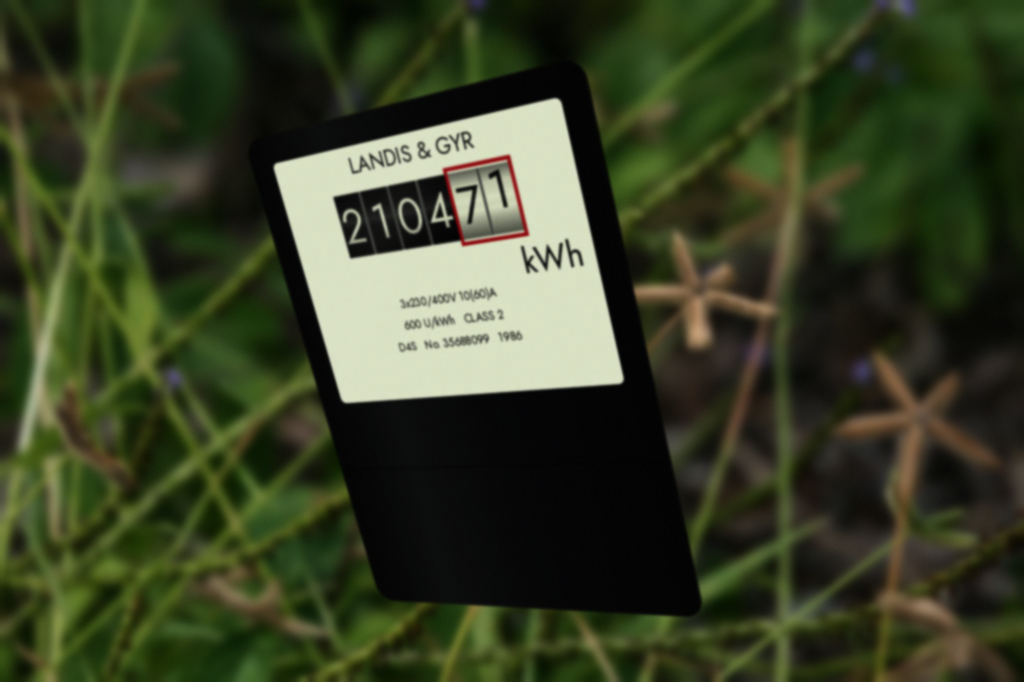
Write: 2104.71 kWh
